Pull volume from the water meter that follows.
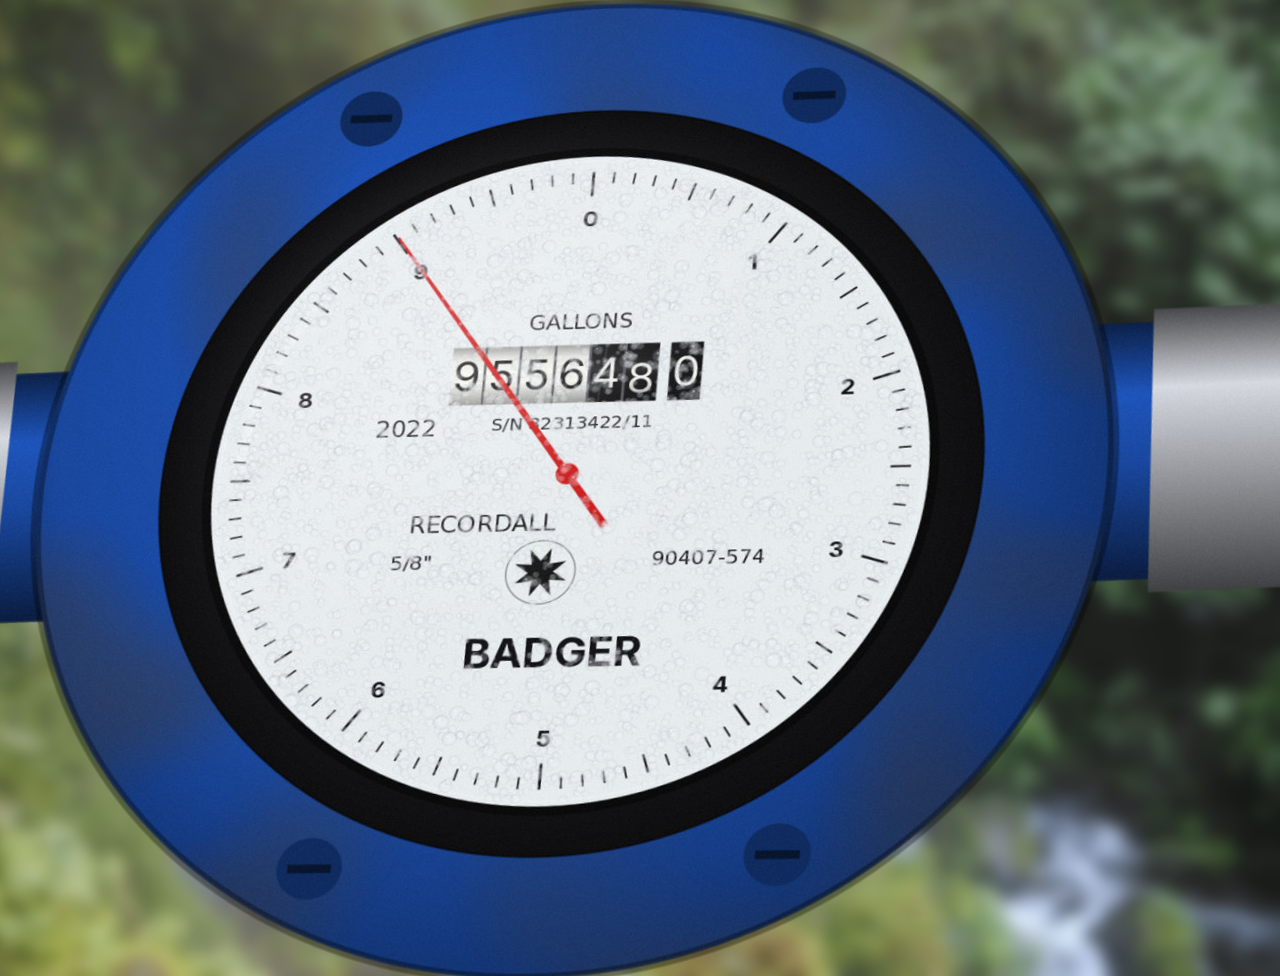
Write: 9556479.0 gal
